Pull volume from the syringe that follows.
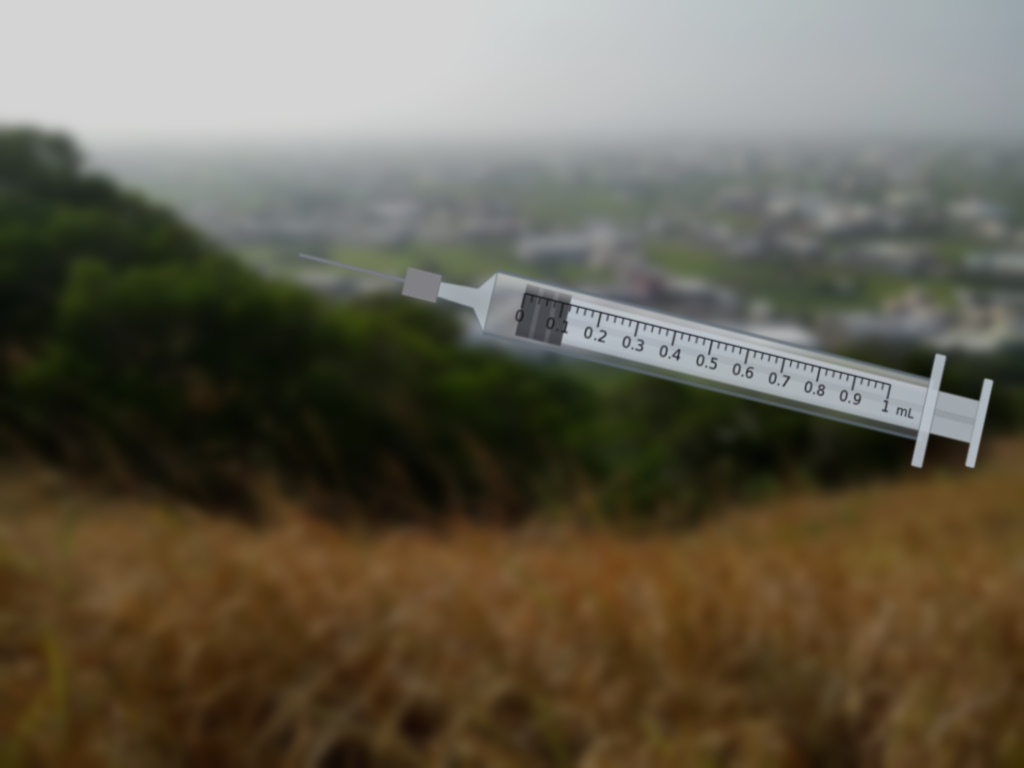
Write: 0 mL
